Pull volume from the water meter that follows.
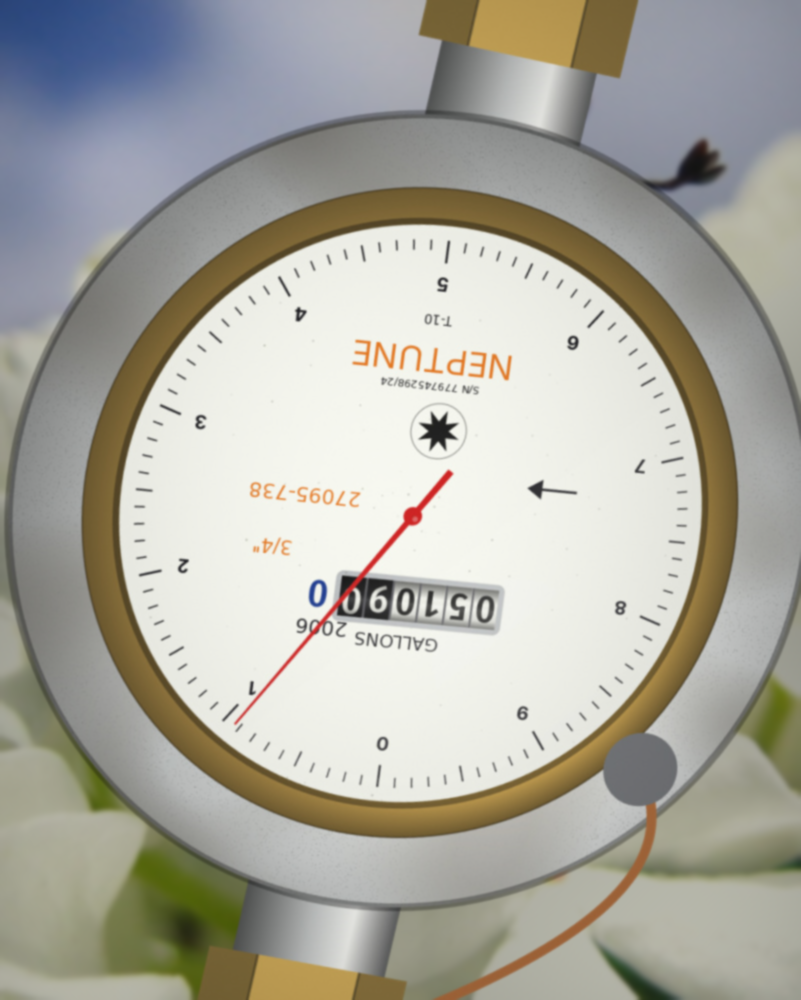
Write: 510900.9 gal
